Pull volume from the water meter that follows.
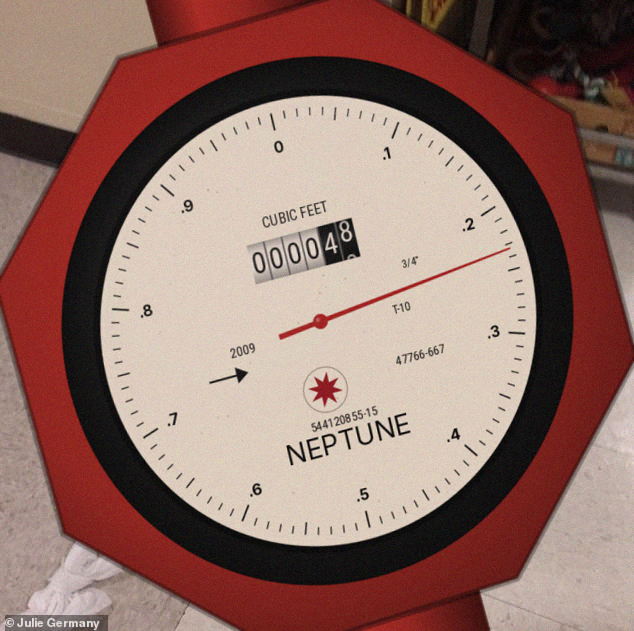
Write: 48.23 ft³
